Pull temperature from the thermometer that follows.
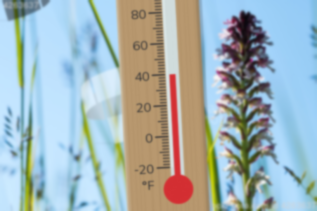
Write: 40 °F
